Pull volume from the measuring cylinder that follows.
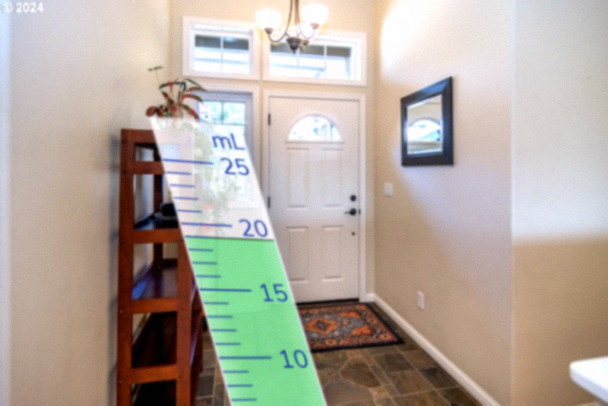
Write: 19 mL
